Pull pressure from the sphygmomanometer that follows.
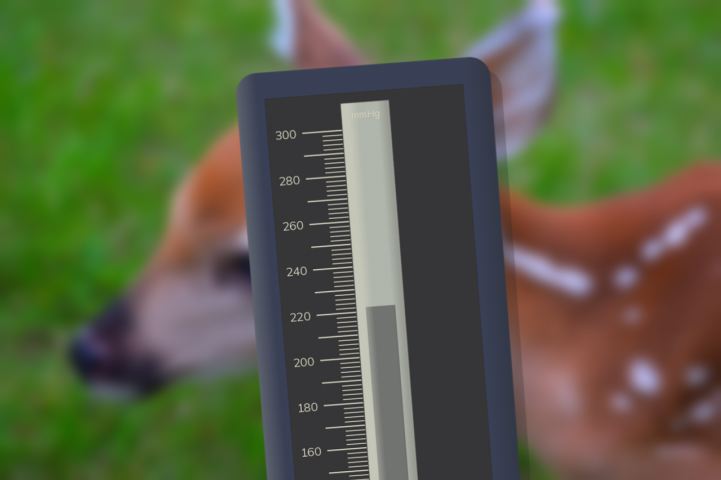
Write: 222 mmHg
